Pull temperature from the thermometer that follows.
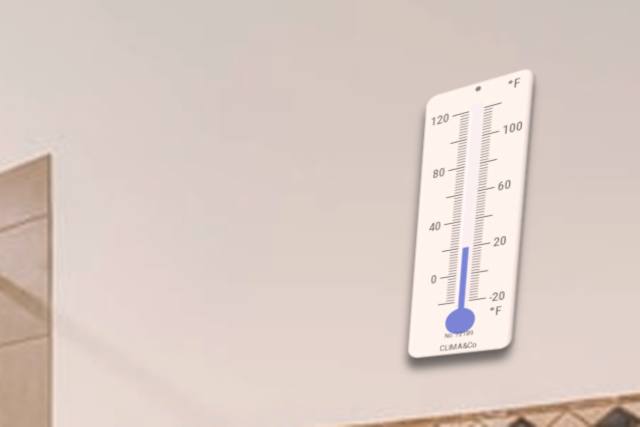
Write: 20 °F
